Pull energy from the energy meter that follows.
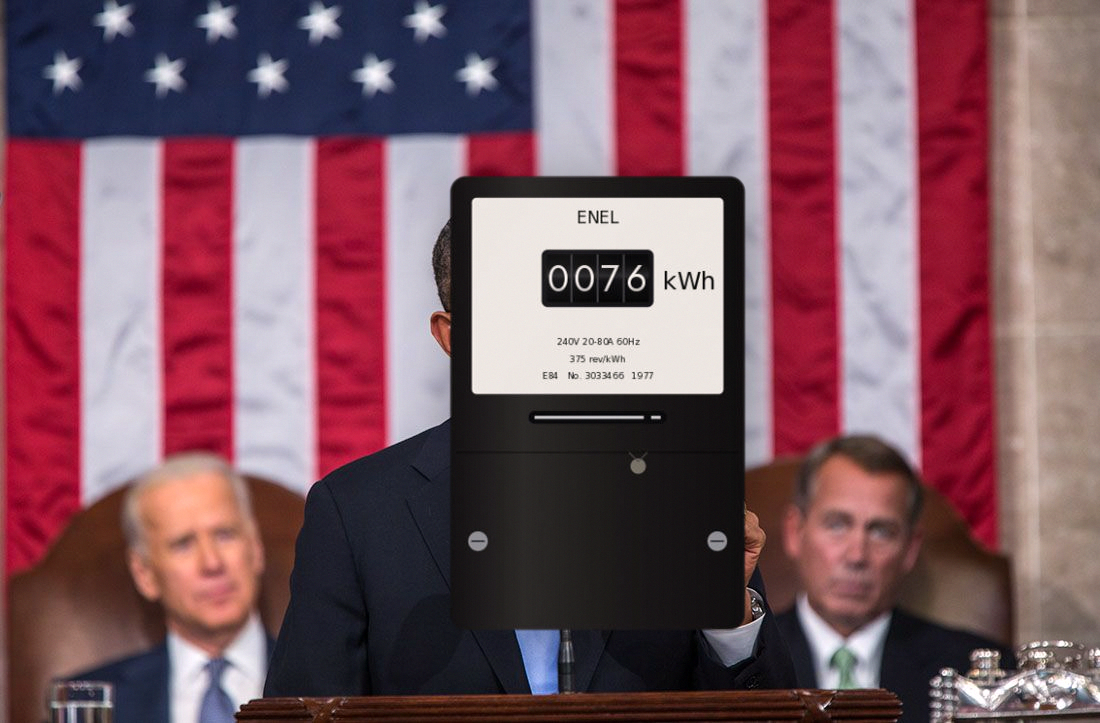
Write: 76 kWh
